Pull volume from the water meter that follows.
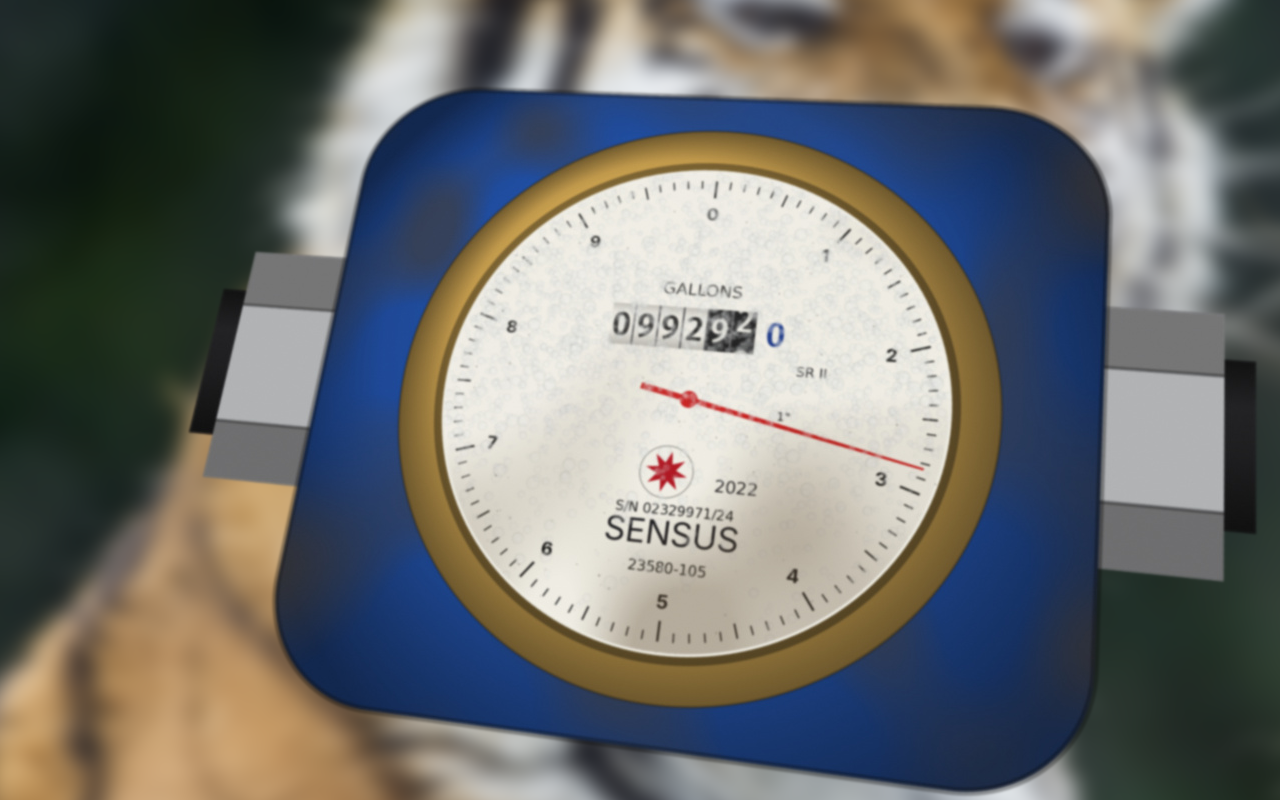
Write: 992922.8 gal
